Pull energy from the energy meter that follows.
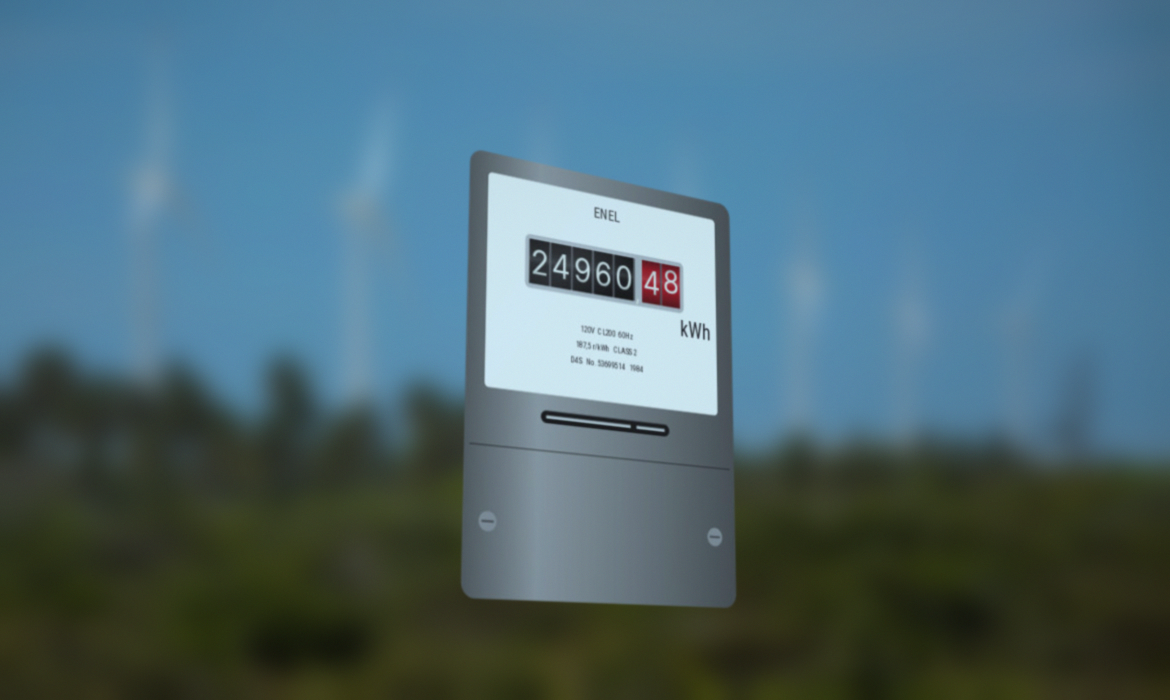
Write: 24960.48 kWh
